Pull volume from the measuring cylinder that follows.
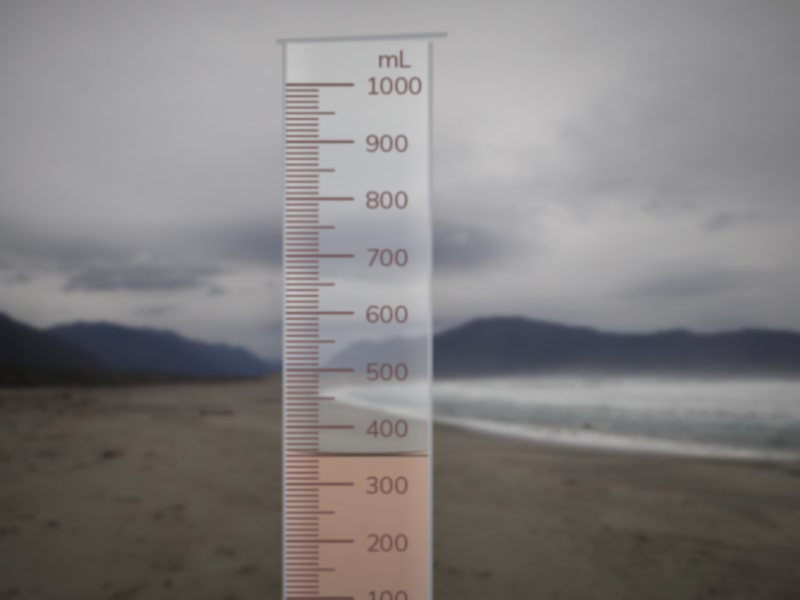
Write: 350 mL
